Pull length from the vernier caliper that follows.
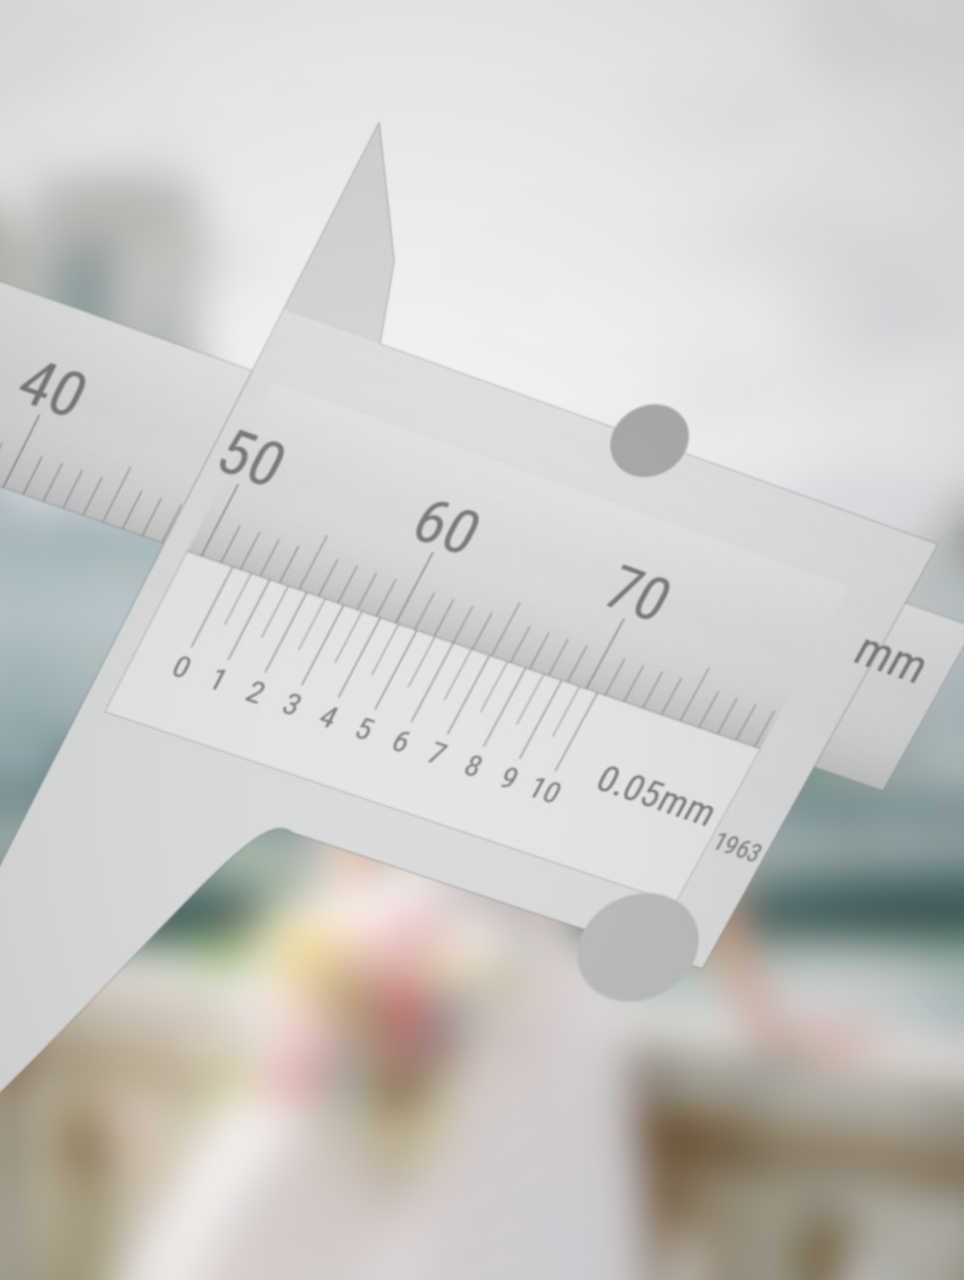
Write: 51.6 mm
